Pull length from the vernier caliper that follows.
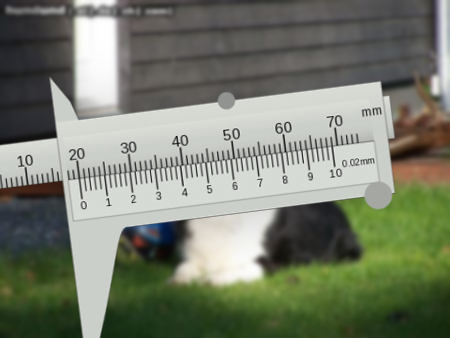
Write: 20.0 mm
